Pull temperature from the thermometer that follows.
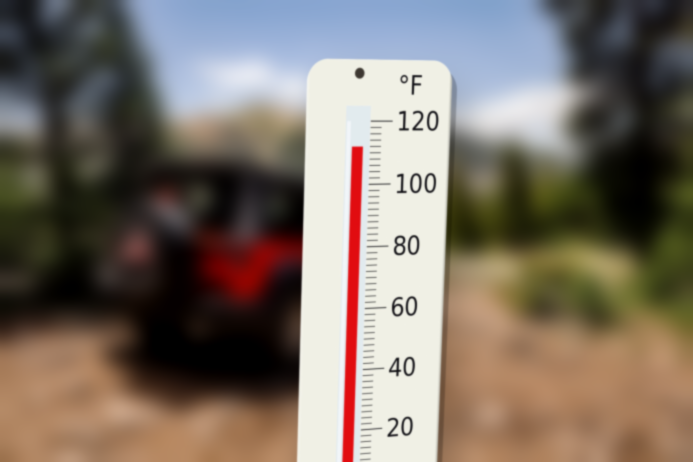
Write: 112 °F
